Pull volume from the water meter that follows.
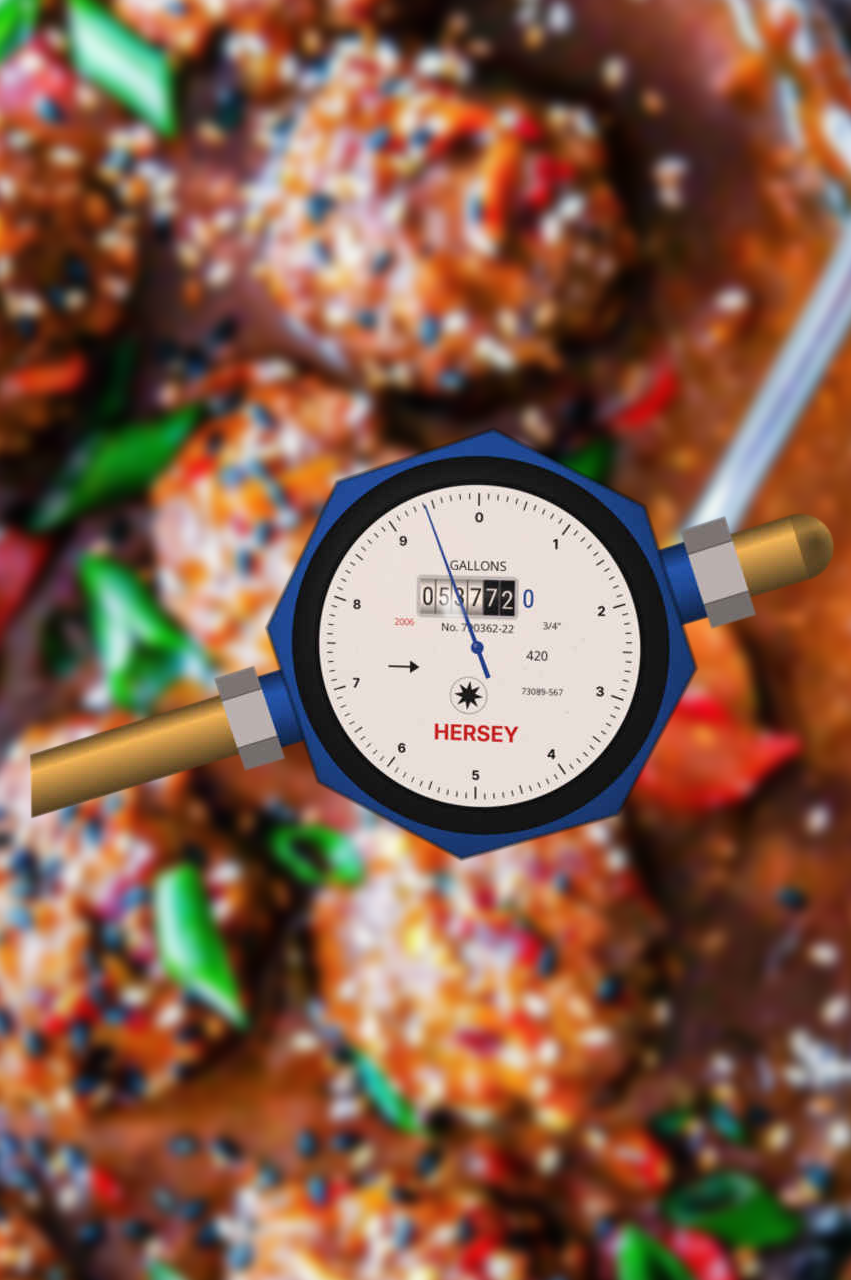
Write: 537719.4 gal
